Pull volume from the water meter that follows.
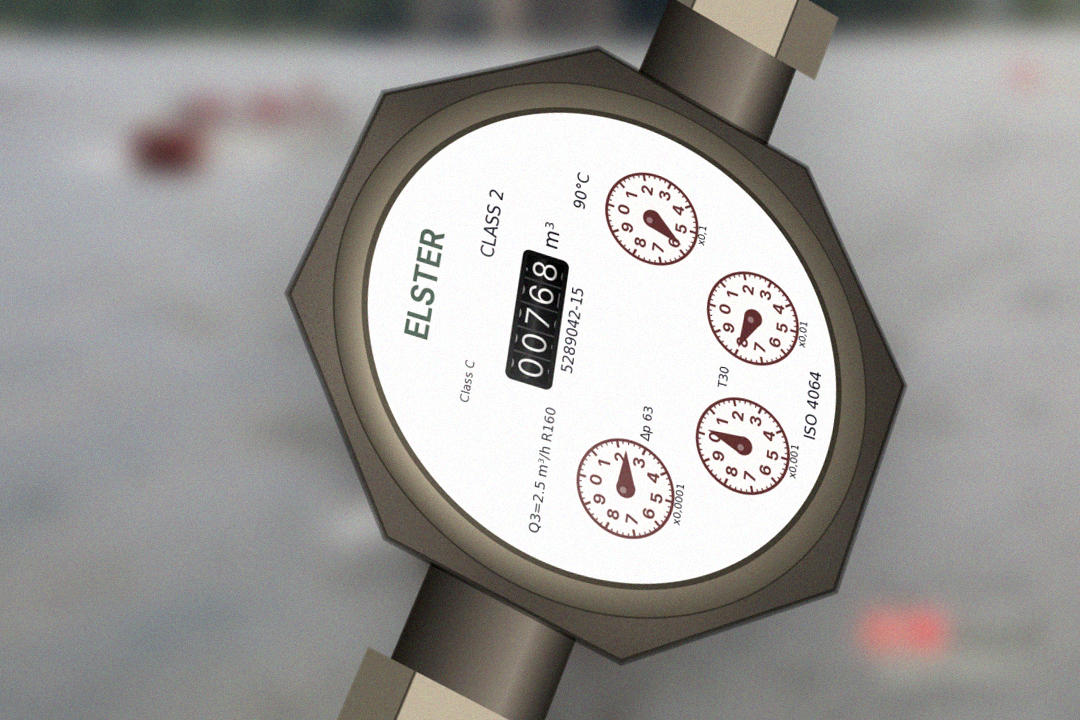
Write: 768.5802 m³
